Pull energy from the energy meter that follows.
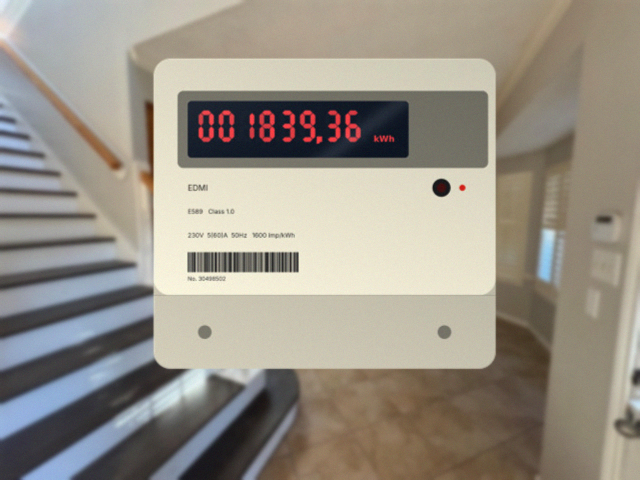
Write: 1839.36 kWh
